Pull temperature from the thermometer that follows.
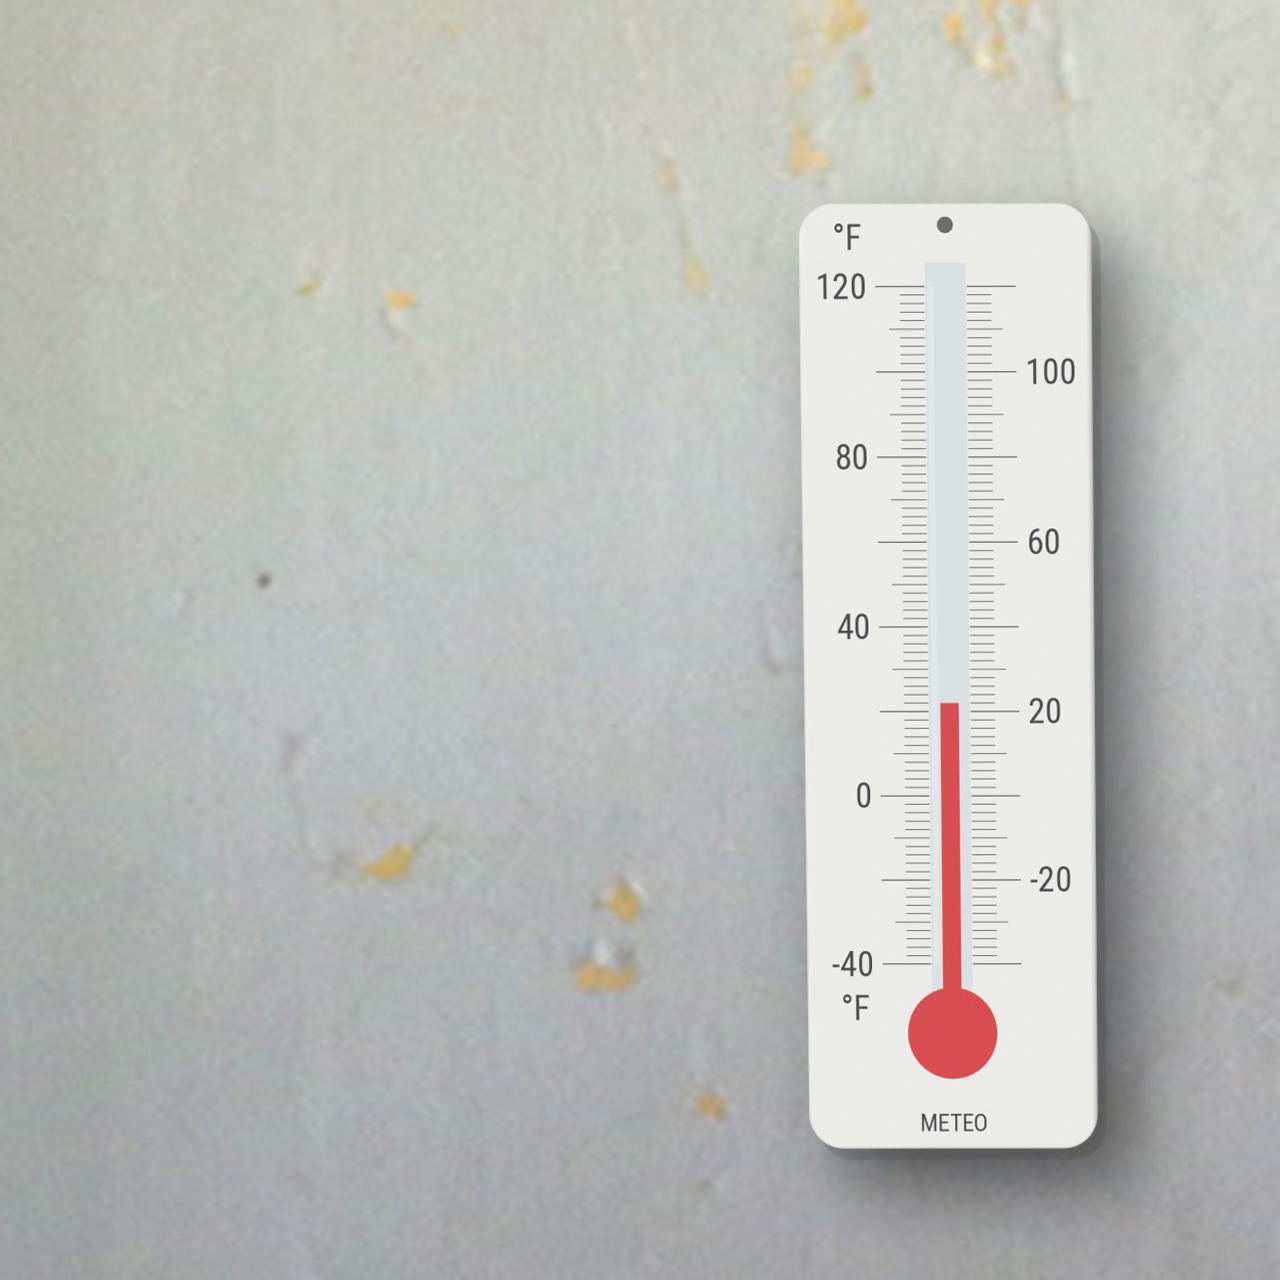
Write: 22 °F
